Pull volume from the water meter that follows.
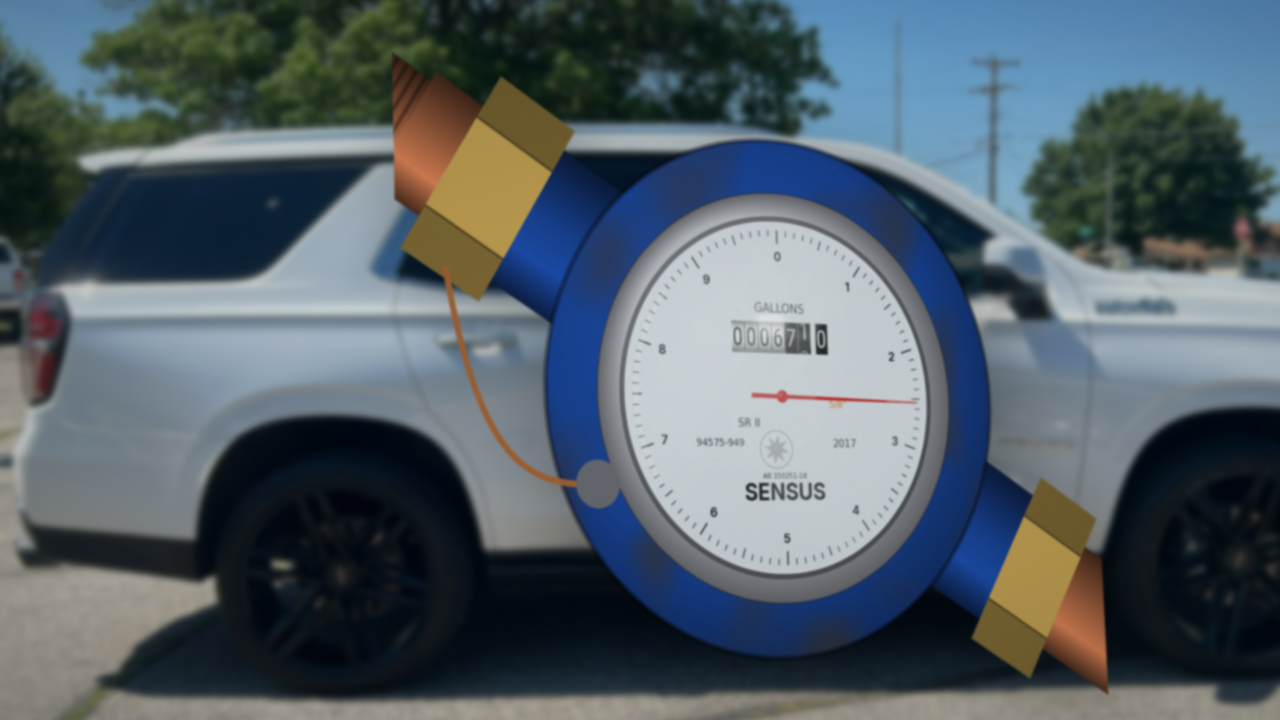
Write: 6712.5 gal
